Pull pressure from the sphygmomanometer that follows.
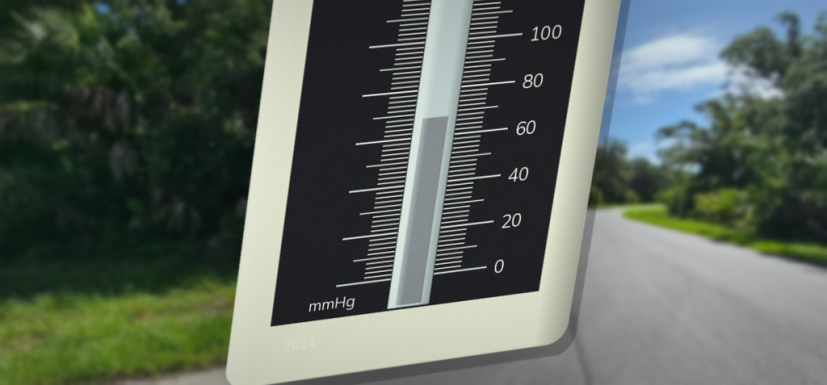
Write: 68 mmHg
